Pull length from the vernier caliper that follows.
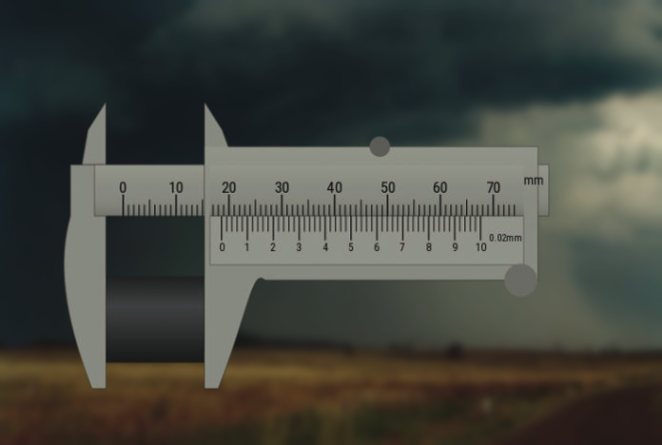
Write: 18.6 mm
